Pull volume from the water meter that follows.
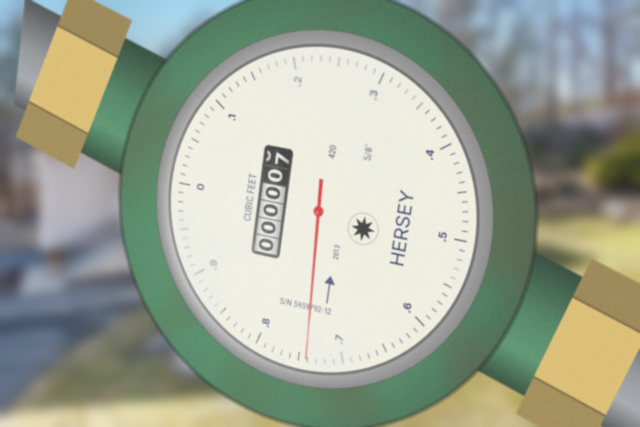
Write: 6.74 ft³
